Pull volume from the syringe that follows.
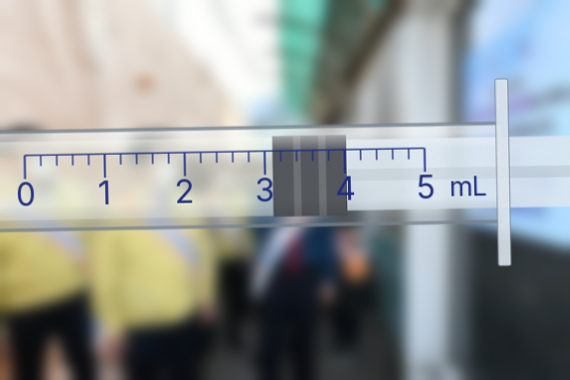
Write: 3.1 mL
